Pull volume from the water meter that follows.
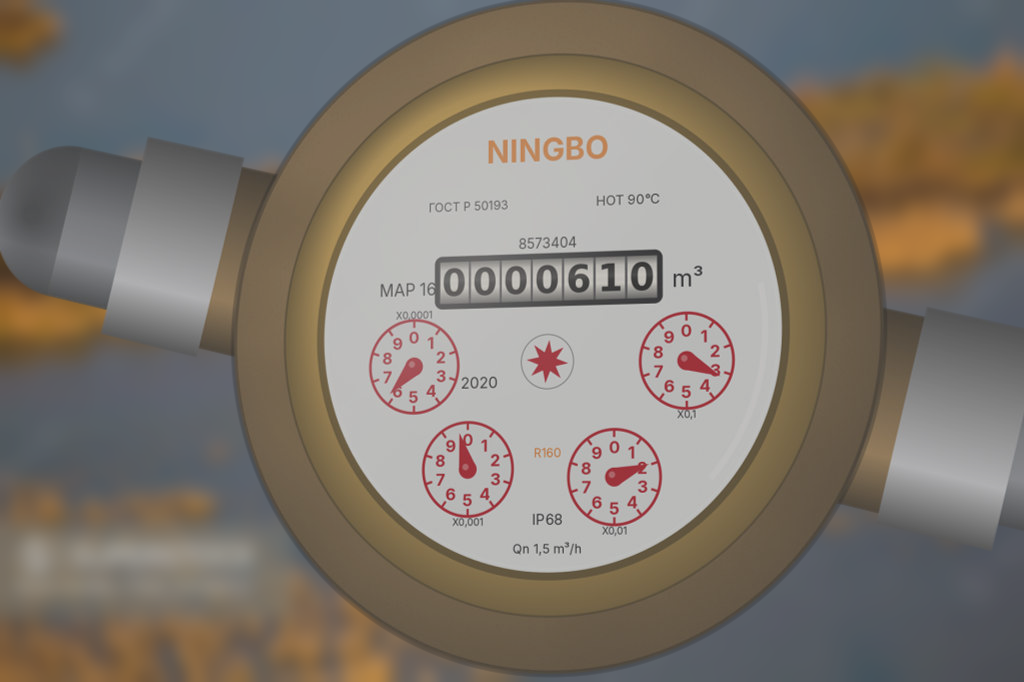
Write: 610.3196 m³
